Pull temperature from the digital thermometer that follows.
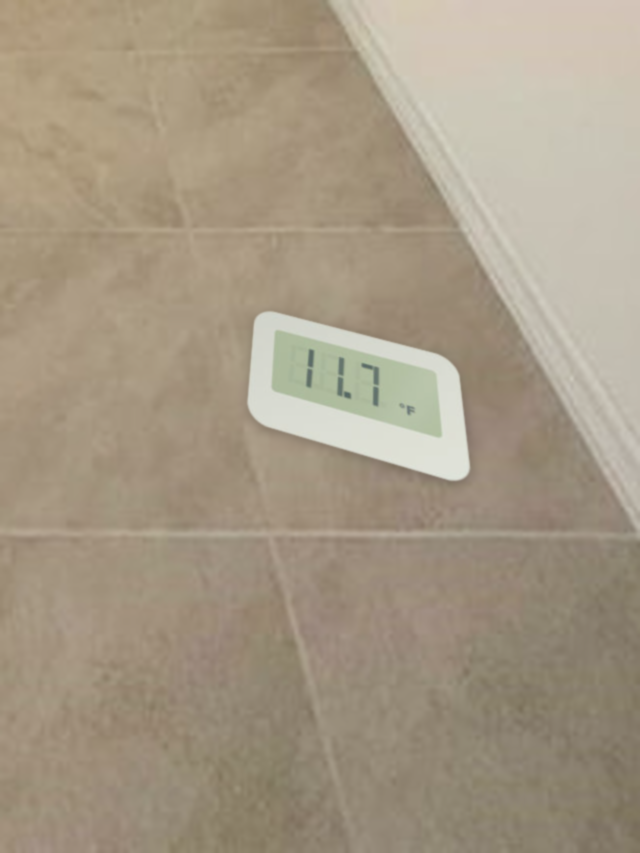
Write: 11.7 °F
